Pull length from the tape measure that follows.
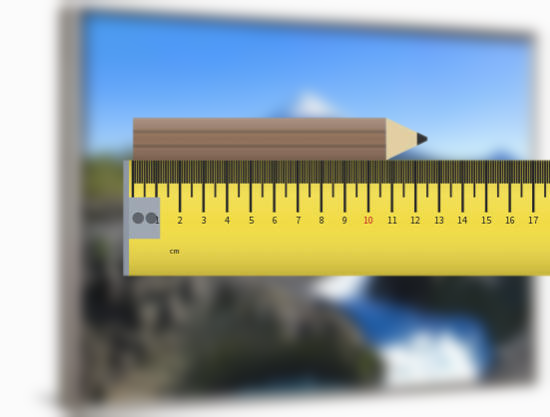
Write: 12.5 cm
